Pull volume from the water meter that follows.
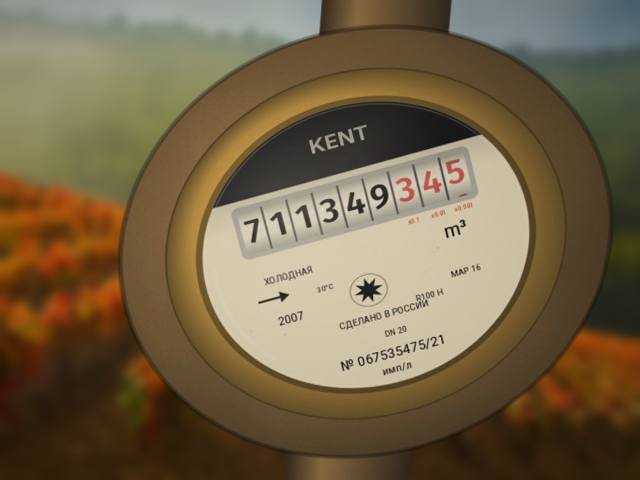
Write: 711349.345 m³
